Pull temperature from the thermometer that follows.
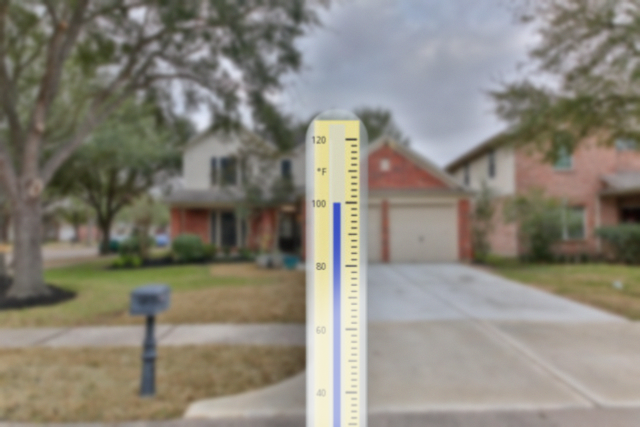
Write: 100 °F
